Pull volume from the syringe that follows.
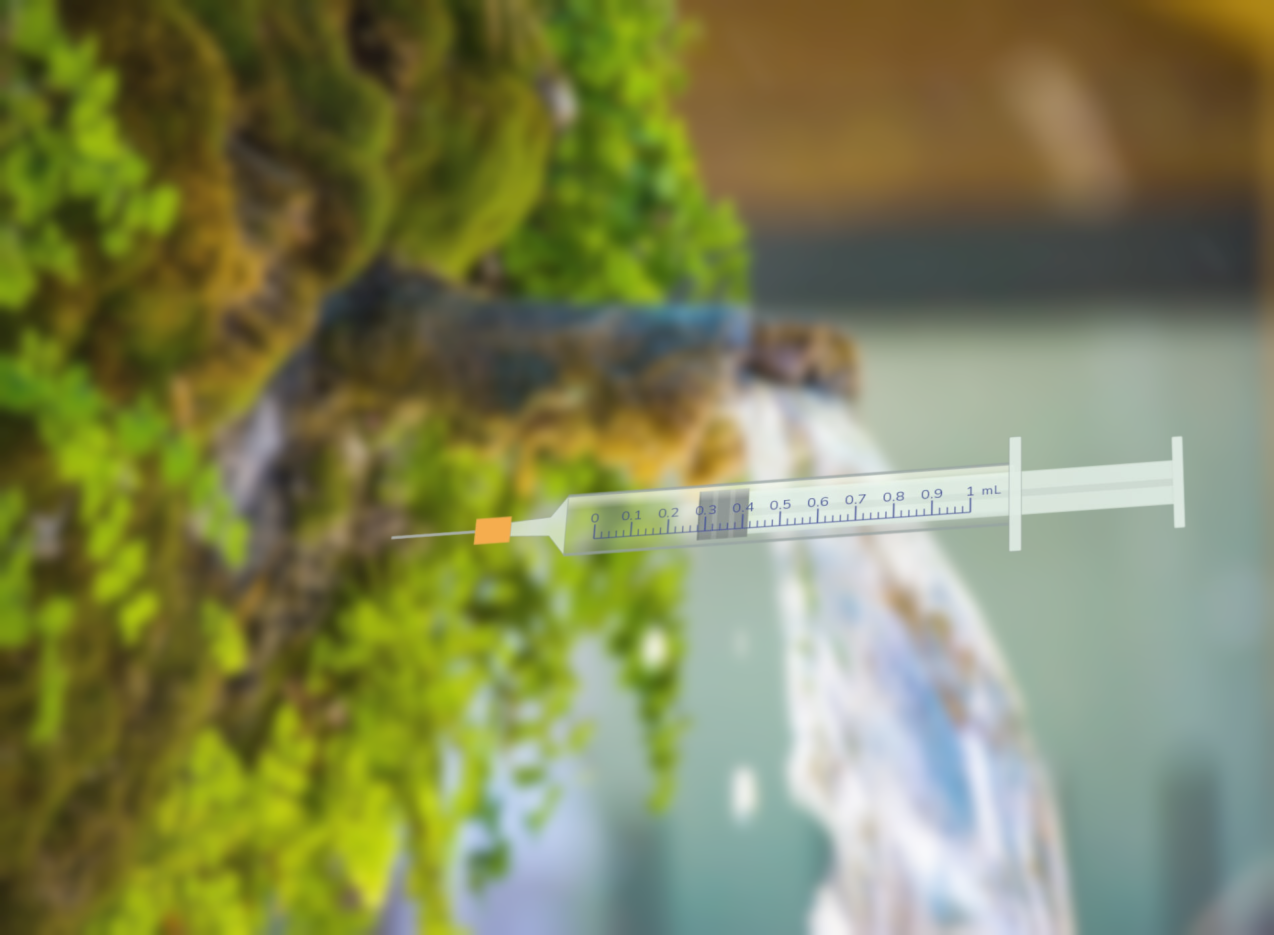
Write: 0.28 mL
